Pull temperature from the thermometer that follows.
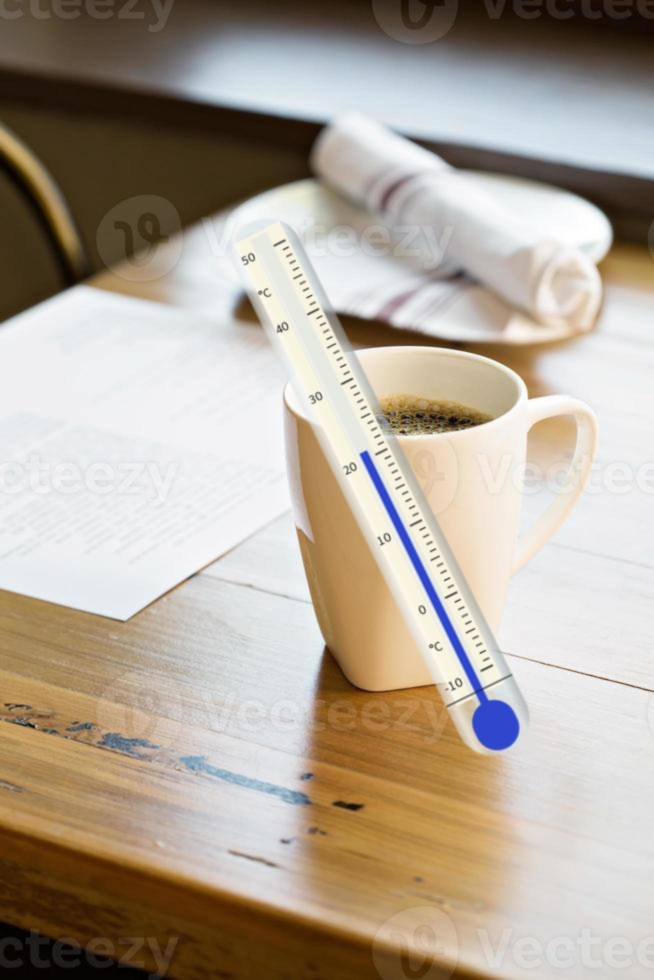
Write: 21 °C
